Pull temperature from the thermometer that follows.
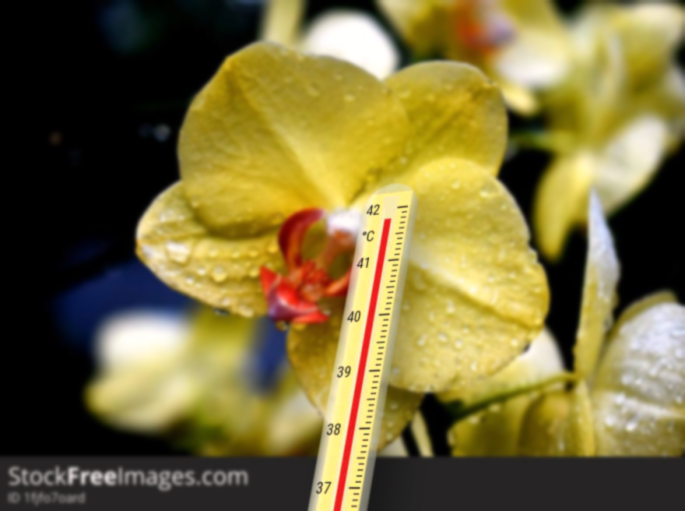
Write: 41.8 °C
